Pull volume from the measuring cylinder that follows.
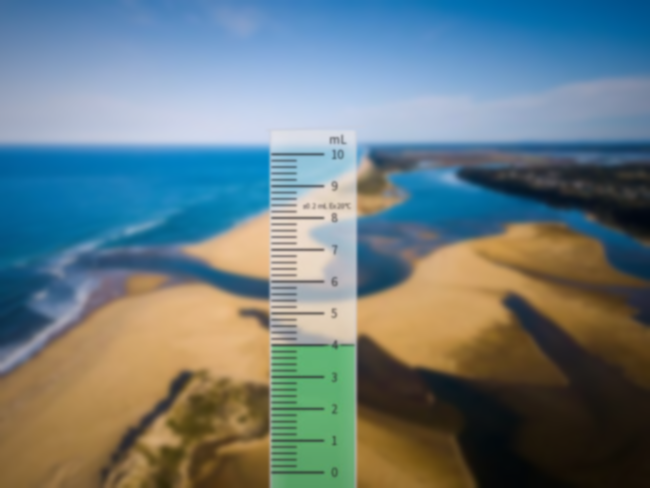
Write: 4 mL
